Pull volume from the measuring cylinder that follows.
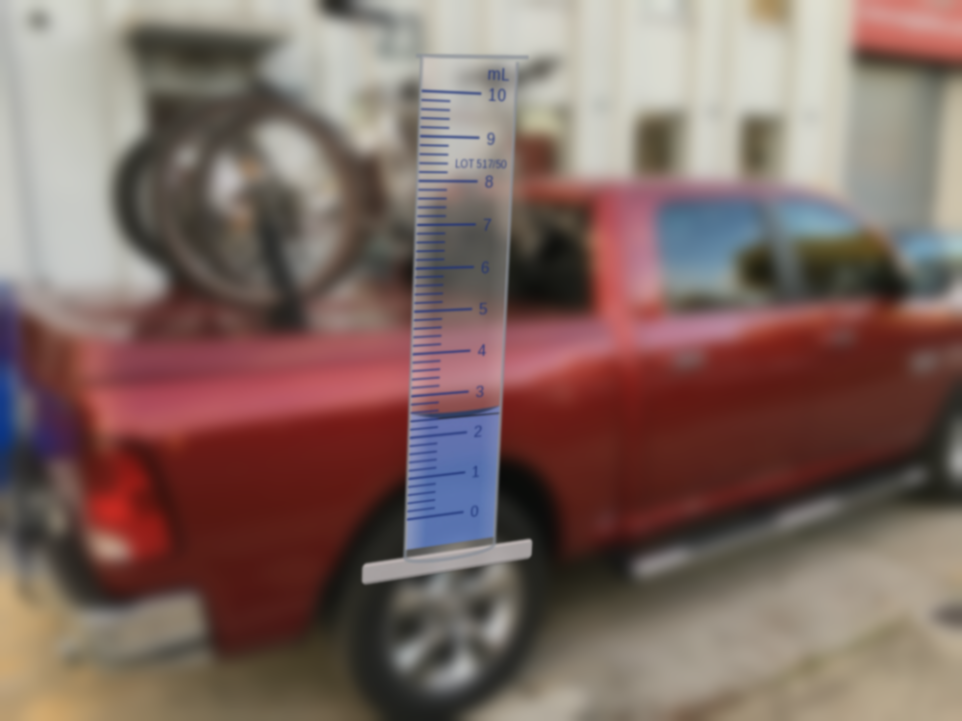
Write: 2.4 mL
